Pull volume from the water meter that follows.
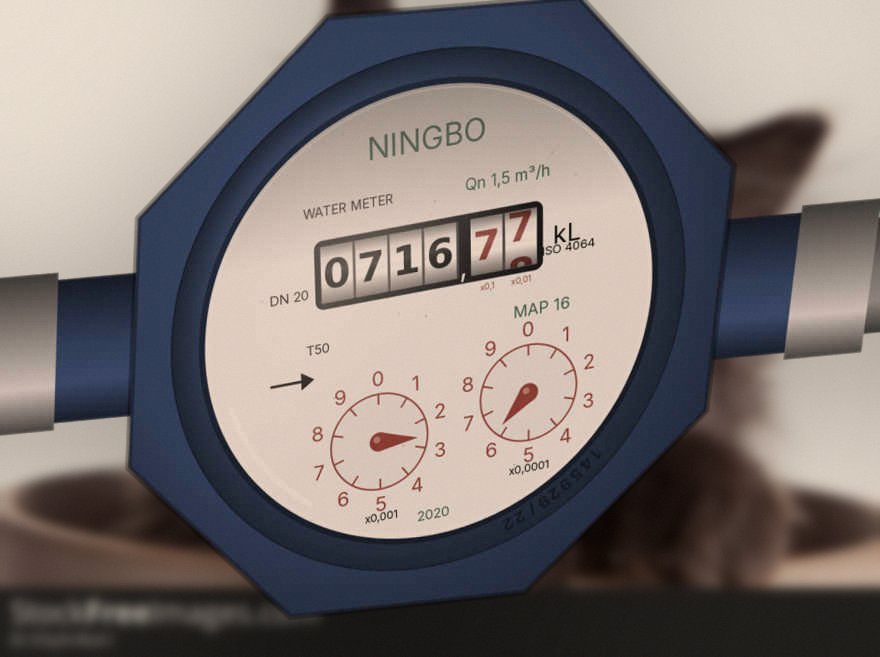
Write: 716.7726 kL
